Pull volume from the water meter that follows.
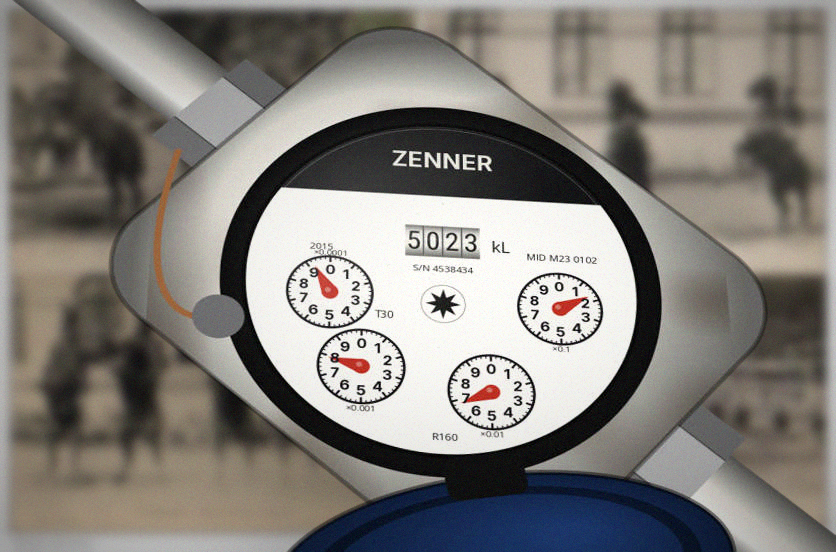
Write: 5023.1679 kL
